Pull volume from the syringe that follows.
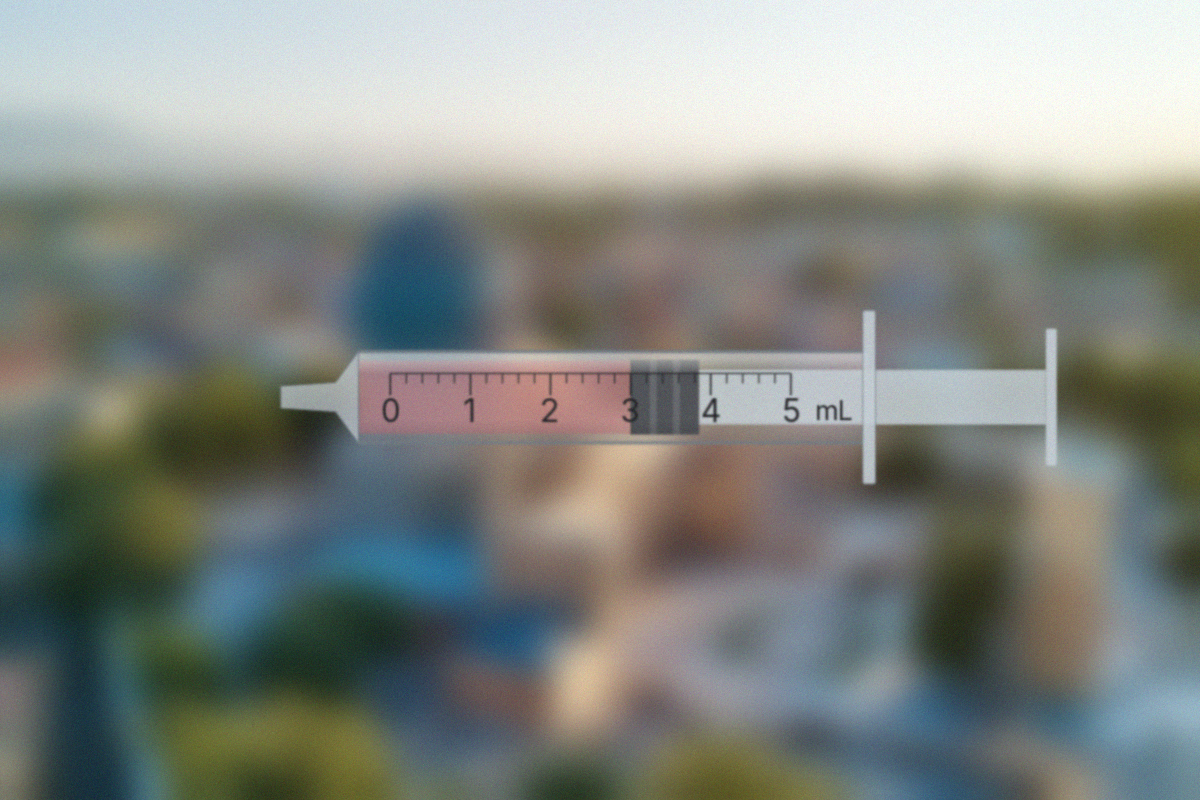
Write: 3 mL
